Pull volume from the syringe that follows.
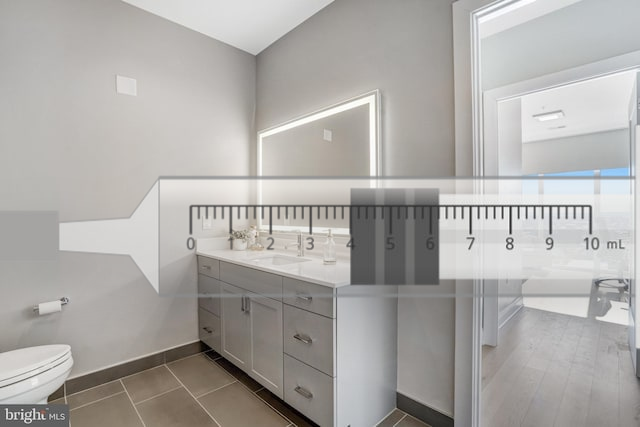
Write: 4 mL
